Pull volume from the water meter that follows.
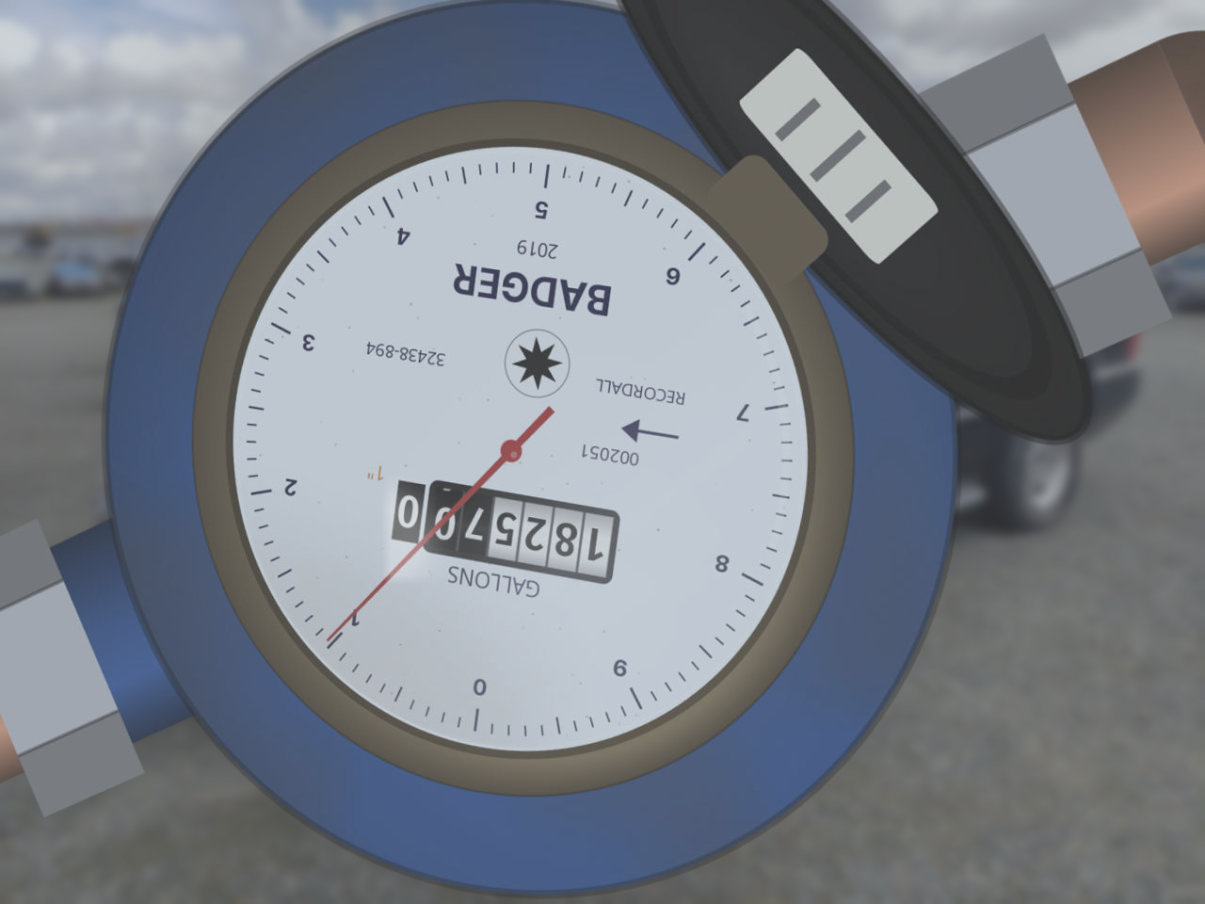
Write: 1825701.0 gal
